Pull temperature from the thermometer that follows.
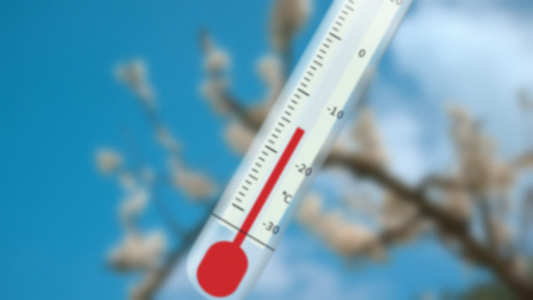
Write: -15 °C
